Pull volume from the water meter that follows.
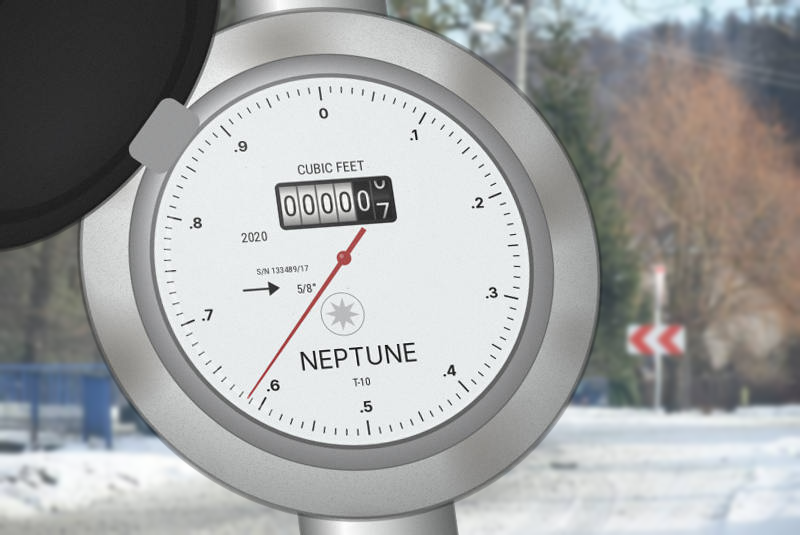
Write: 6.61 ft³
